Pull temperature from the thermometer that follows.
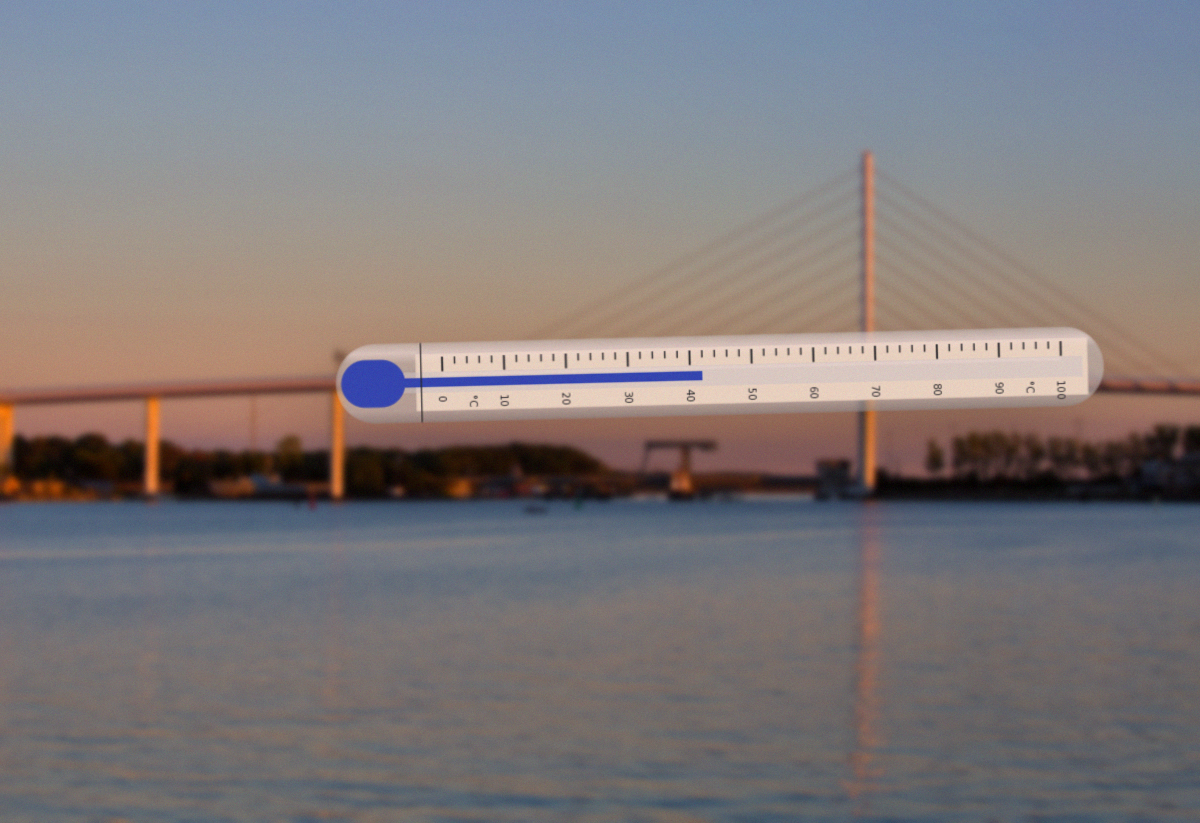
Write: 42 °C
